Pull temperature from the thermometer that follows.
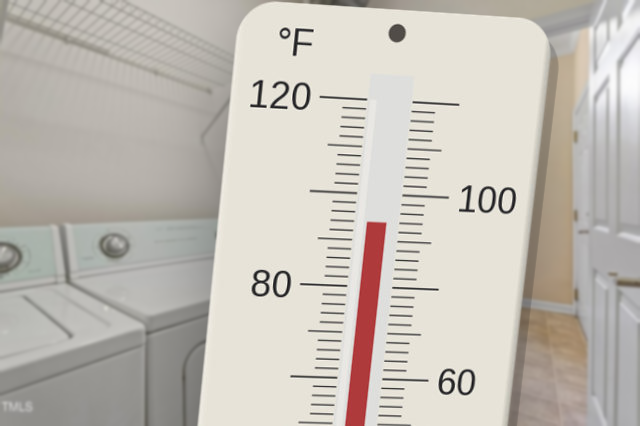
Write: 94 °F
